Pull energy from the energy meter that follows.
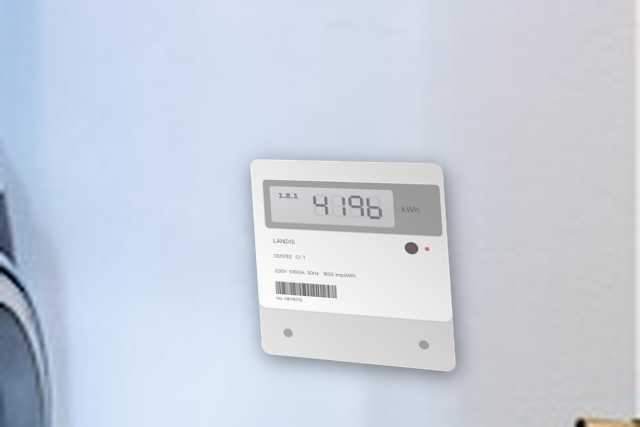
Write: 4196 kWh
